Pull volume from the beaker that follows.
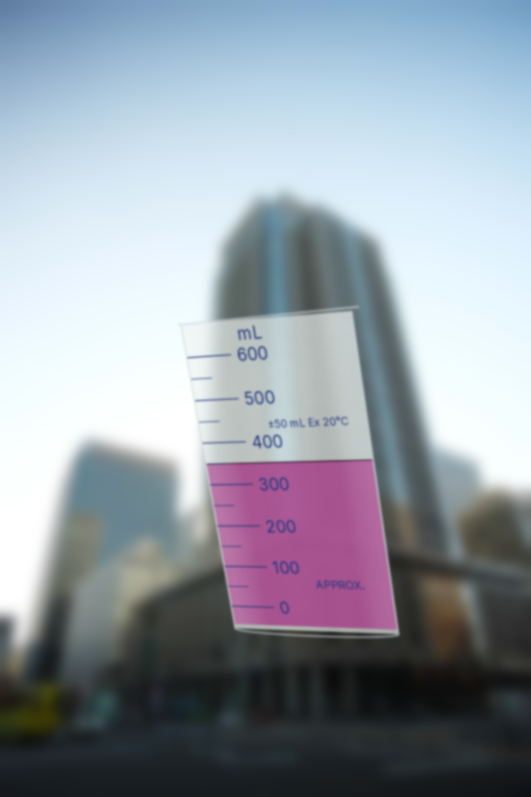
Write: 350 mL
